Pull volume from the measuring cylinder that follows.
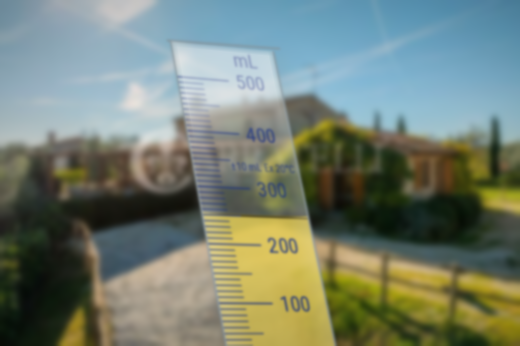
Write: 250 mL
